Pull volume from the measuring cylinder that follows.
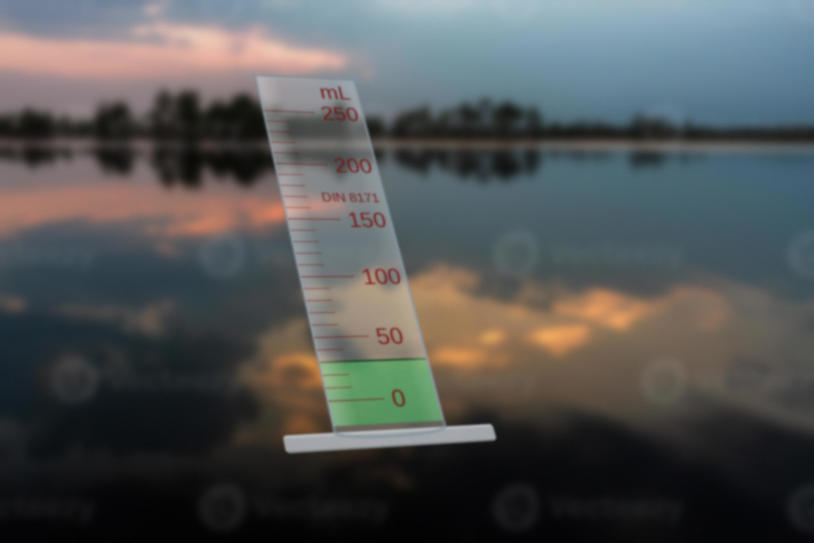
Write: 30 mL
